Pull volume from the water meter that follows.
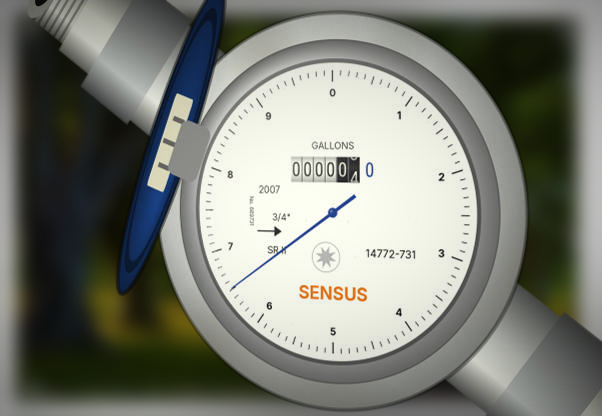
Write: 36.5 gal
